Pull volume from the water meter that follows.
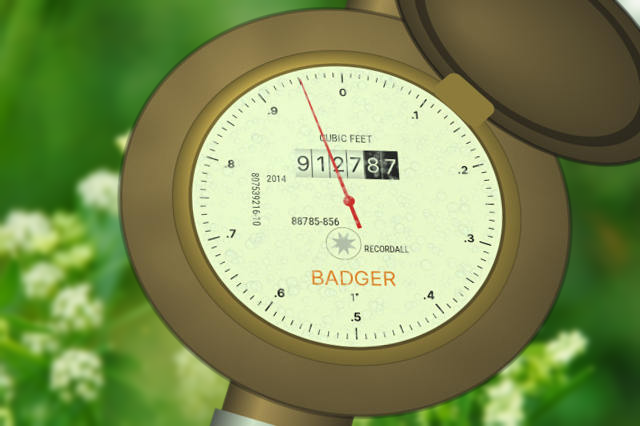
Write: 912786.95 ft³
